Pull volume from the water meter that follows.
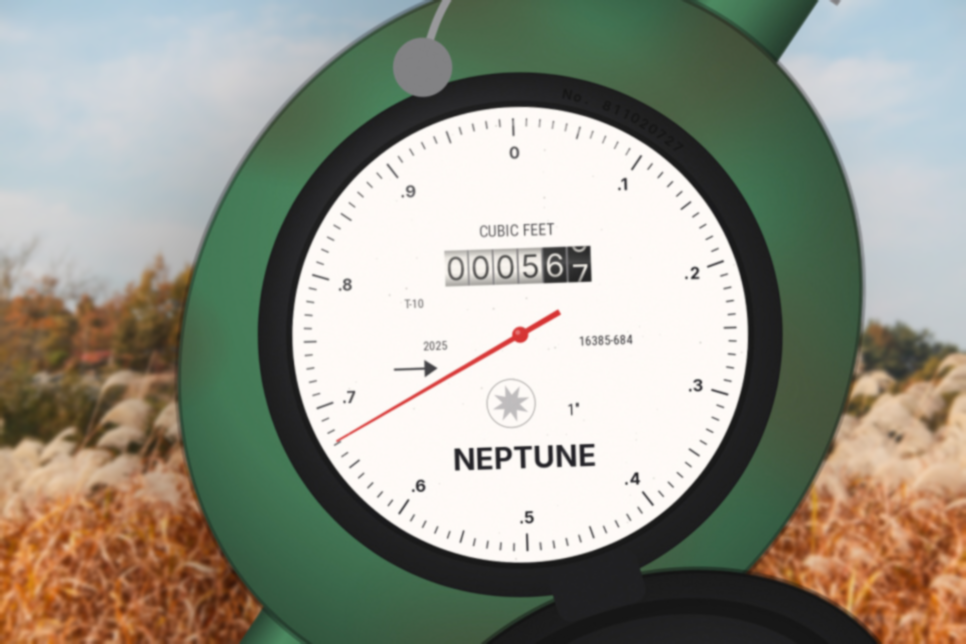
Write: 566.67 ft³
